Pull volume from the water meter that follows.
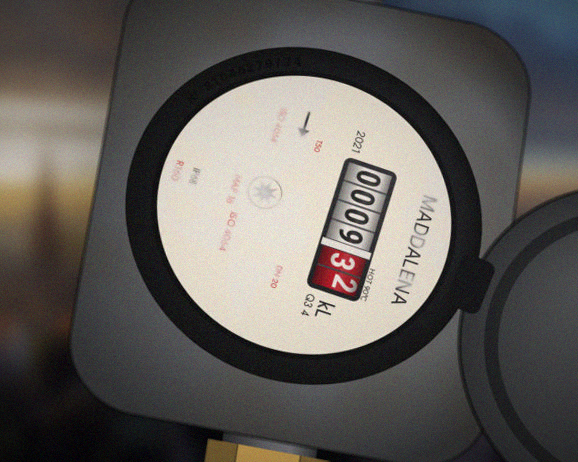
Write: 9.32 kL
